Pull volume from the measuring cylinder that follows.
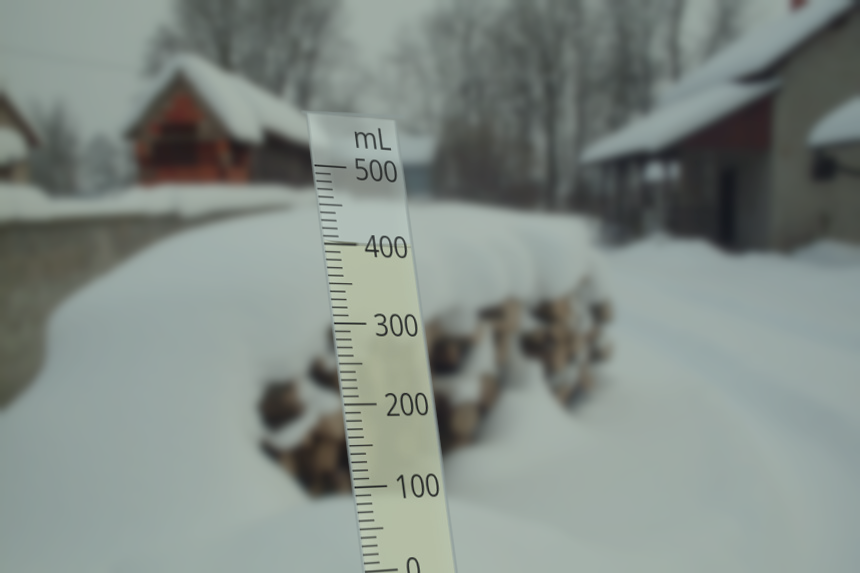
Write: 400 mL
